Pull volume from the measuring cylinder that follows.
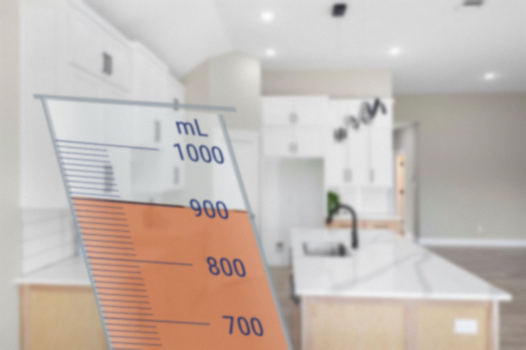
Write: 900 mL
